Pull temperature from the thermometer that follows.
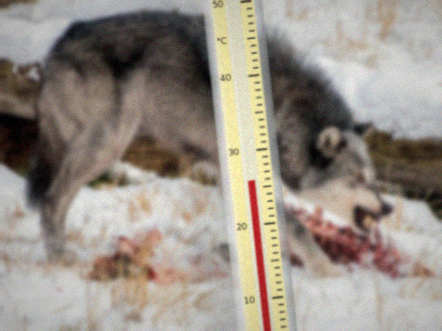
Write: 26 °C
